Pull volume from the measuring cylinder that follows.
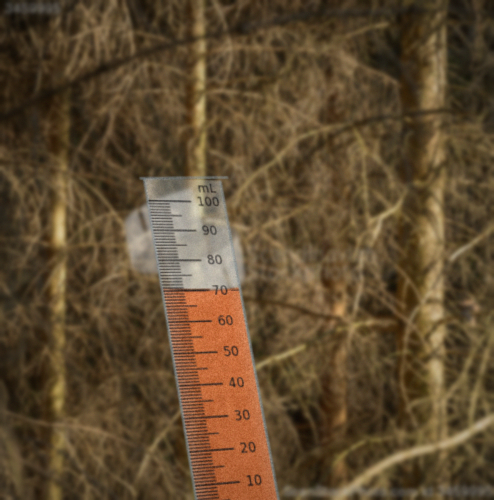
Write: 70 mL
